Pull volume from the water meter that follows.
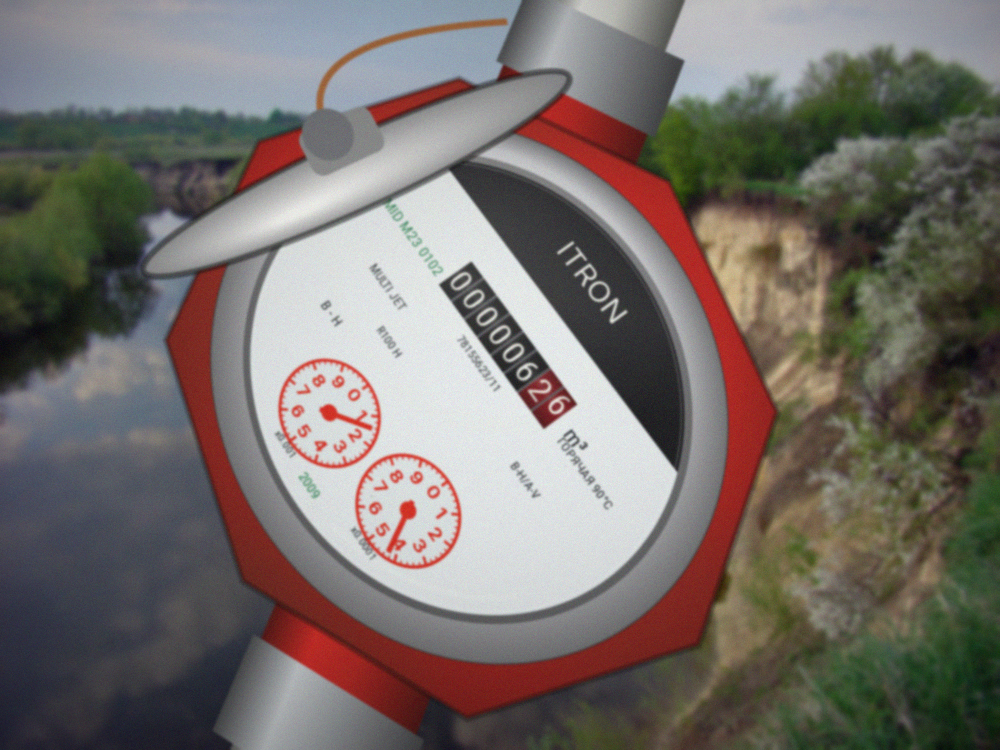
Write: 6.2614 m³
